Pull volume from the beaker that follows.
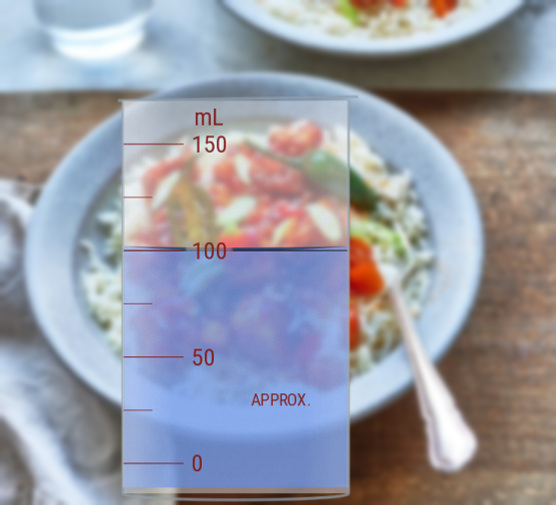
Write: 100 mL
